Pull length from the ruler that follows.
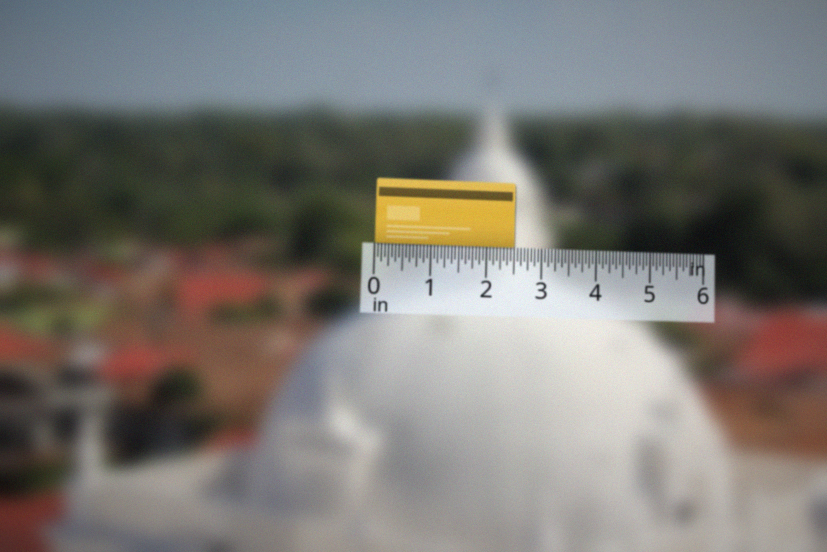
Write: 2.5 in
